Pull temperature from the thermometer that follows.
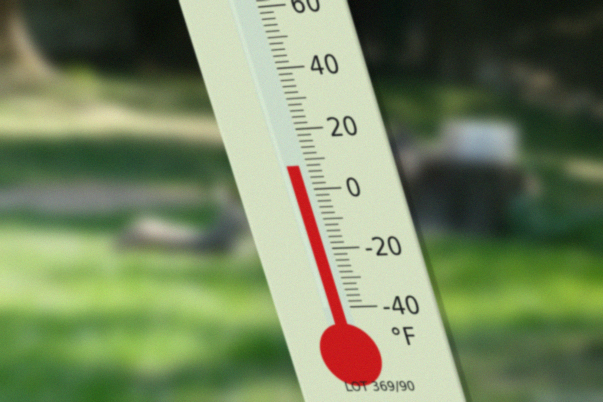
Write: 8 °F
